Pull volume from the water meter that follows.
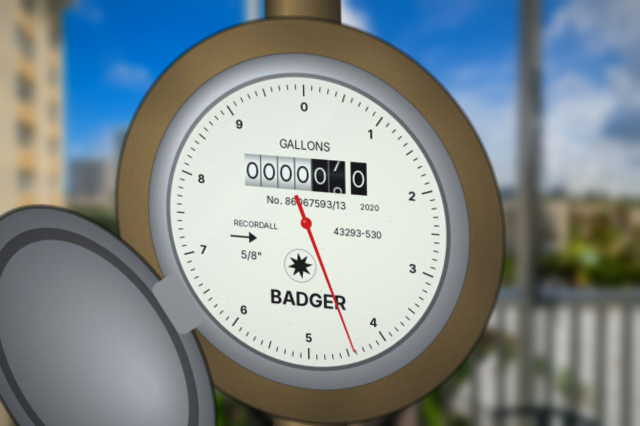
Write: 74.4 gal
